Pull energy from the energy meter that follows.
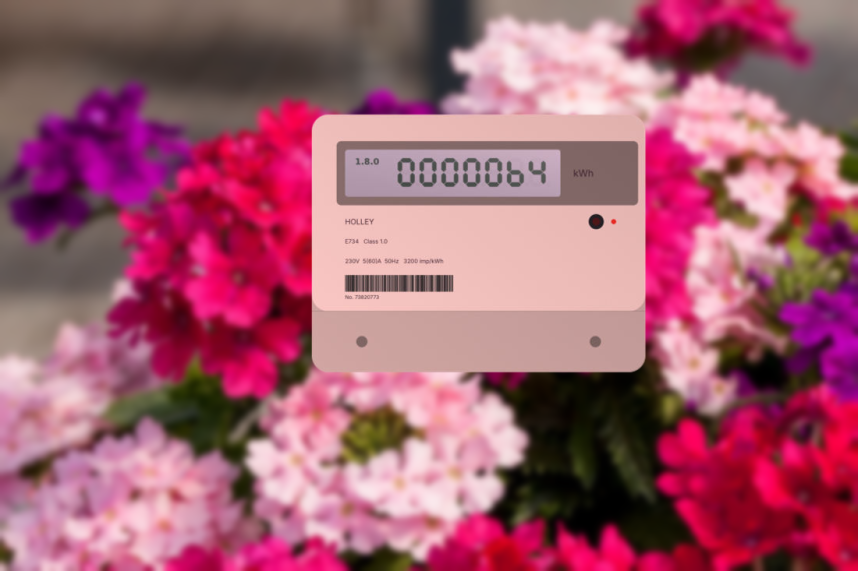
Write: 64 kWh
